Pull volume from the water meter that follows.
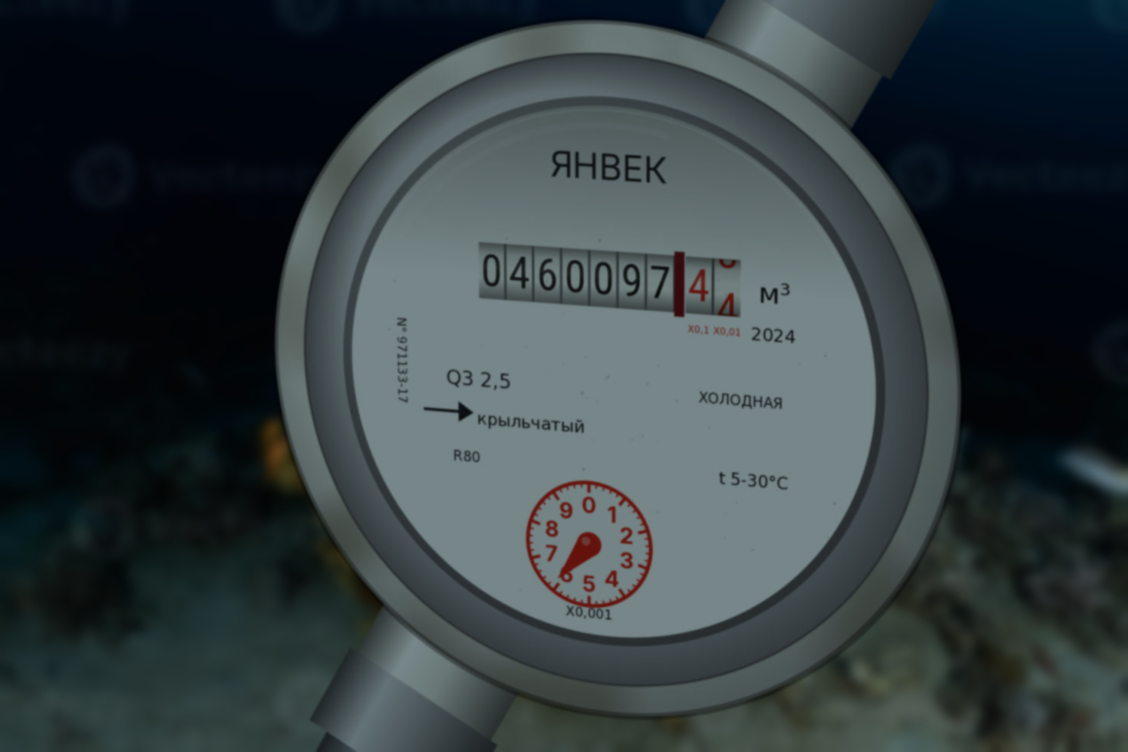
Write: 460097.436 m³
